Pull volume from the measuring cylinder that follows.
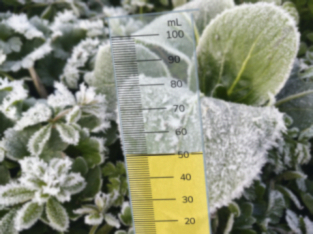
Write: 50 mL
